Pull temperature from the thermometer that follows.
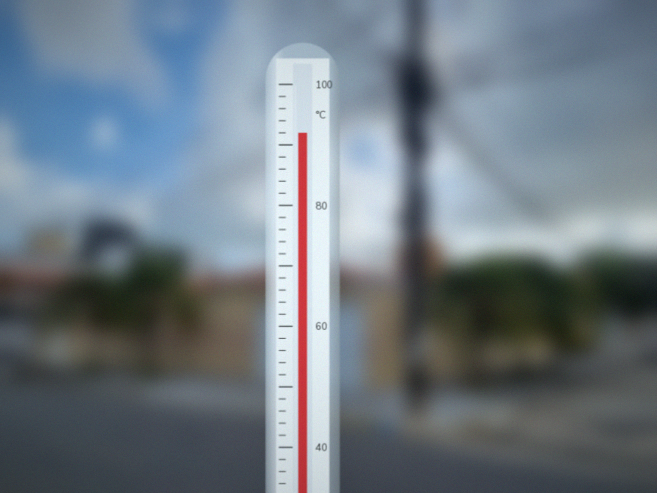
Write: 92 °C
